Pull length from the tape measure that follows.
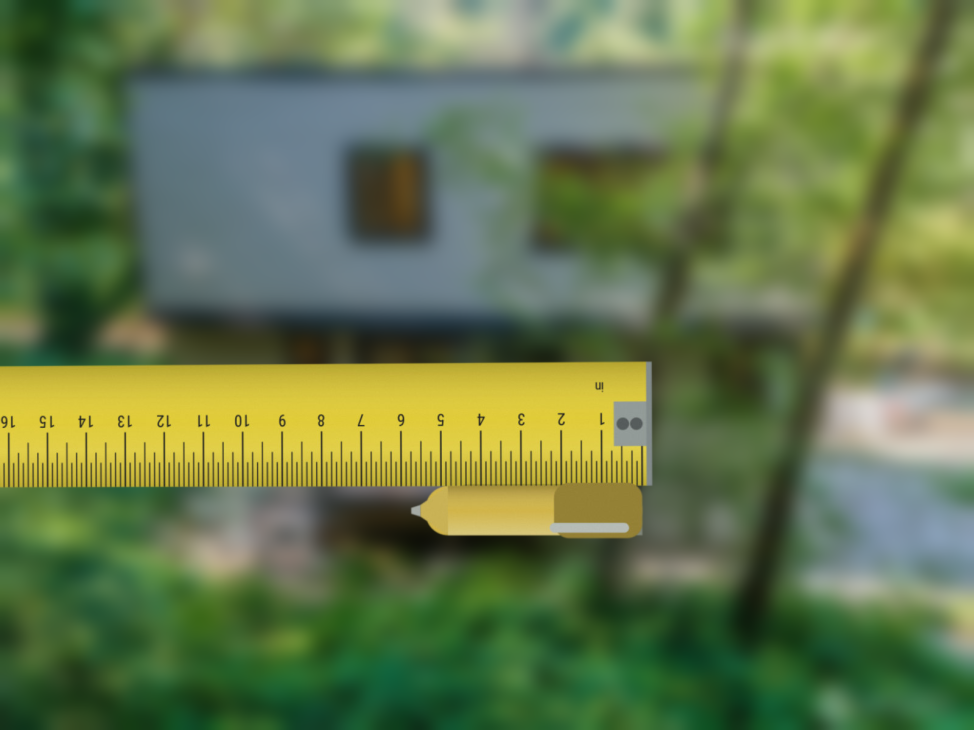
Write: 5.75 in
